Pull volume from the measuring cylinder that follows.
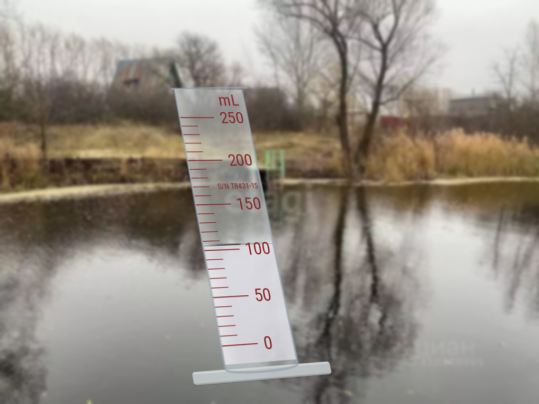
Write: 105 mL
